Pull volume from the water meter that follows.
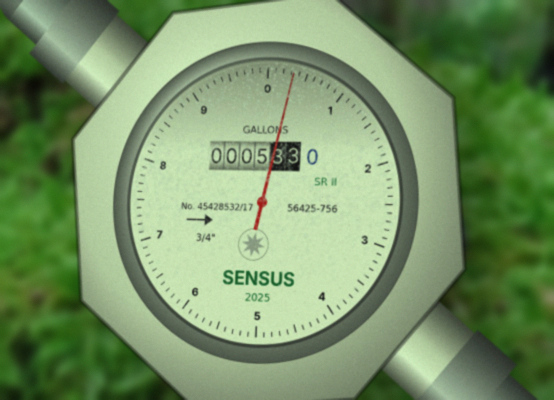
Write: 5330.3 gal
